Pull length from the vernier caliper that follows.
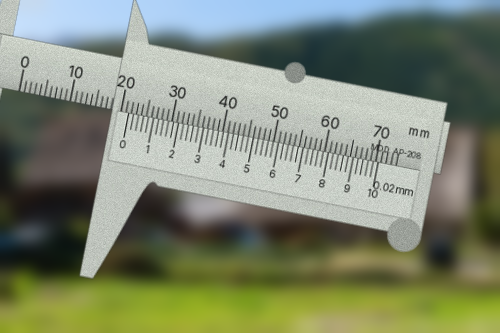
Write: 21.5 mm
